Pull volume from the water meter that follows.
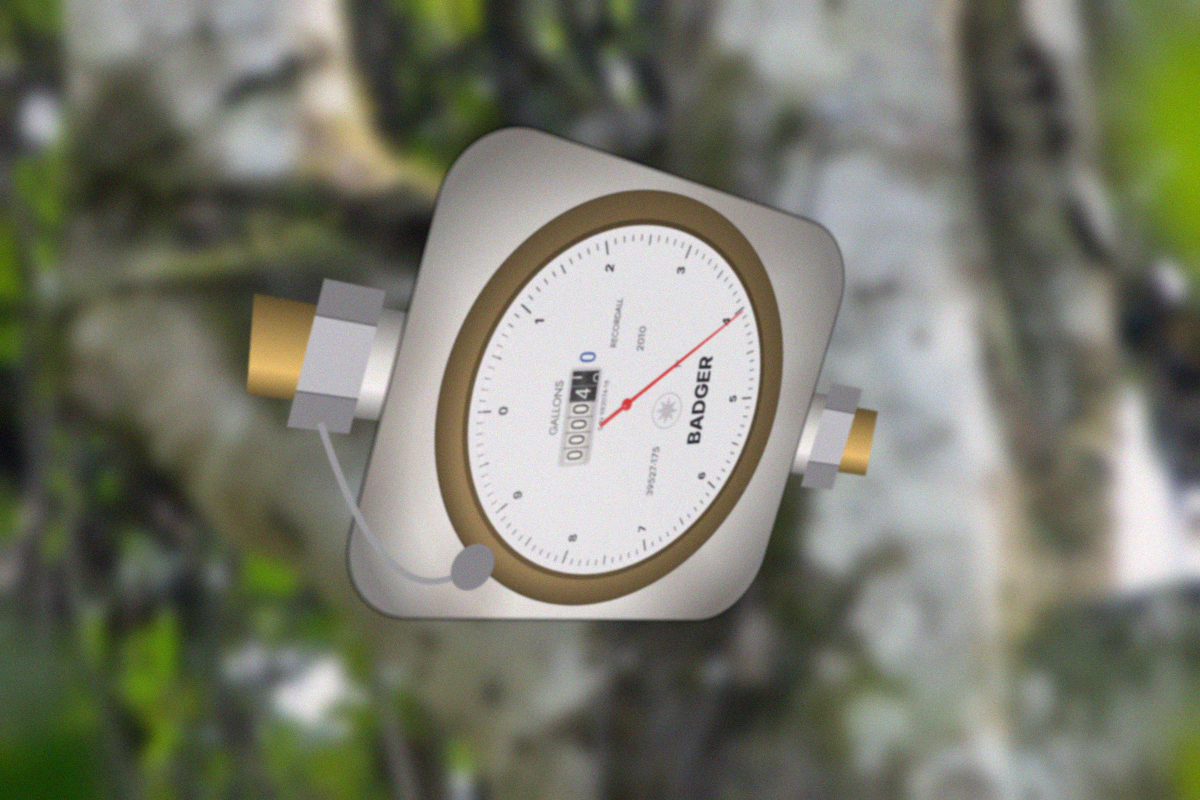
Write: 414.0 gal
